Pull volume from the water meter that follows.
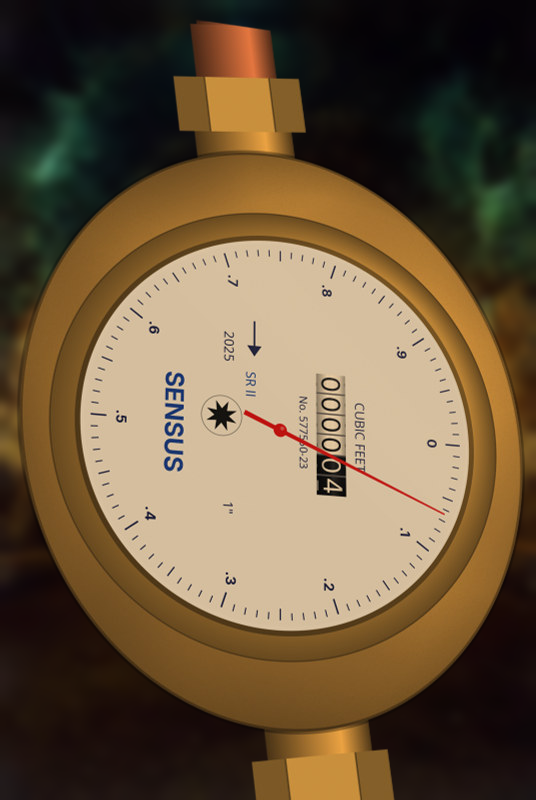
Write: 4.06 ft³
